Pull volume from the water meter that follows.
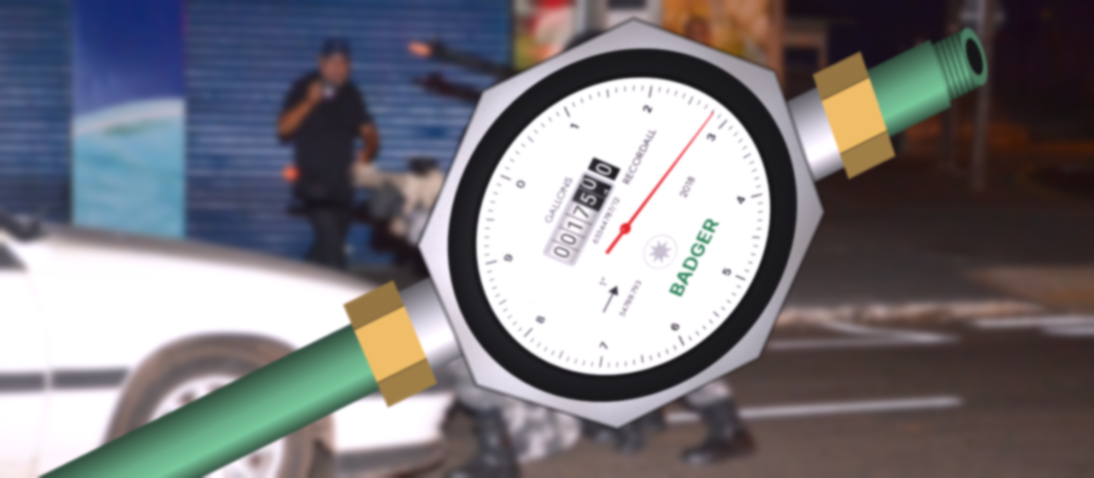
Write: 17502.8 gal
